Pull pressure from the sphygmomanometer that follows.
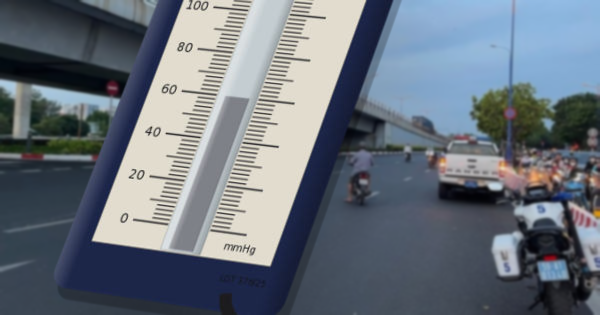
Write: 60 mmHg
